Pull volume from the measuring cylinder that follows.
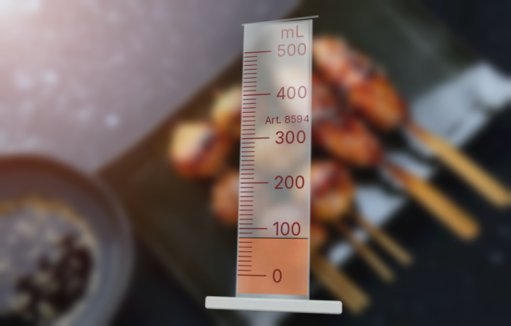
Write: 80 mL
